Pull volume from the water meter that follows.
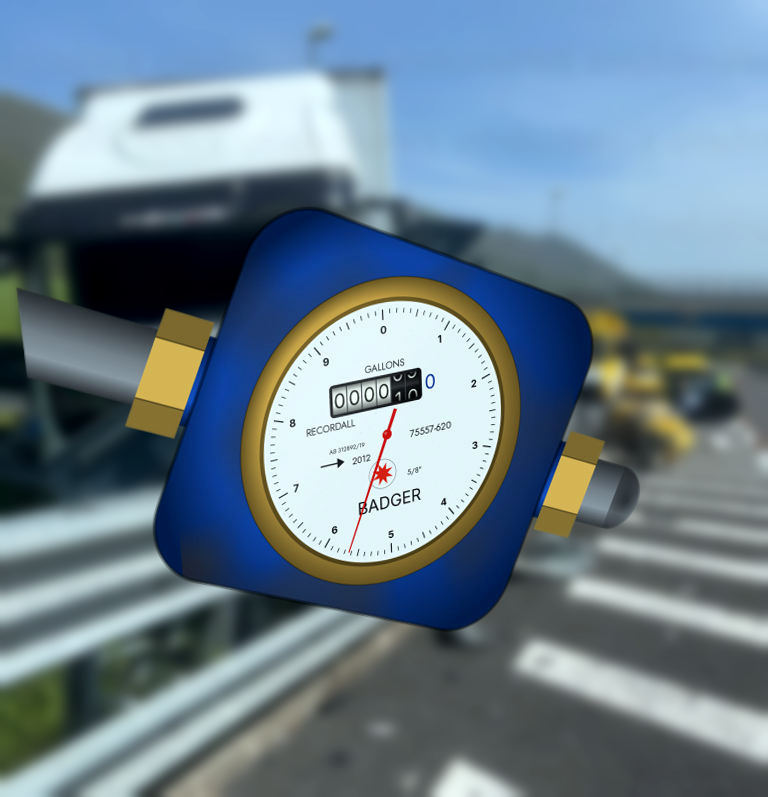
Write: 95.6 gal
